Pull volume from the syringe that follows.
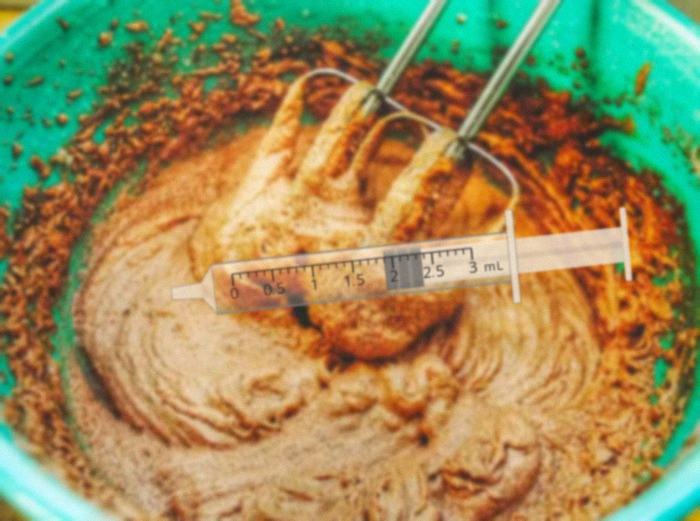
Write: 1.9 mL
